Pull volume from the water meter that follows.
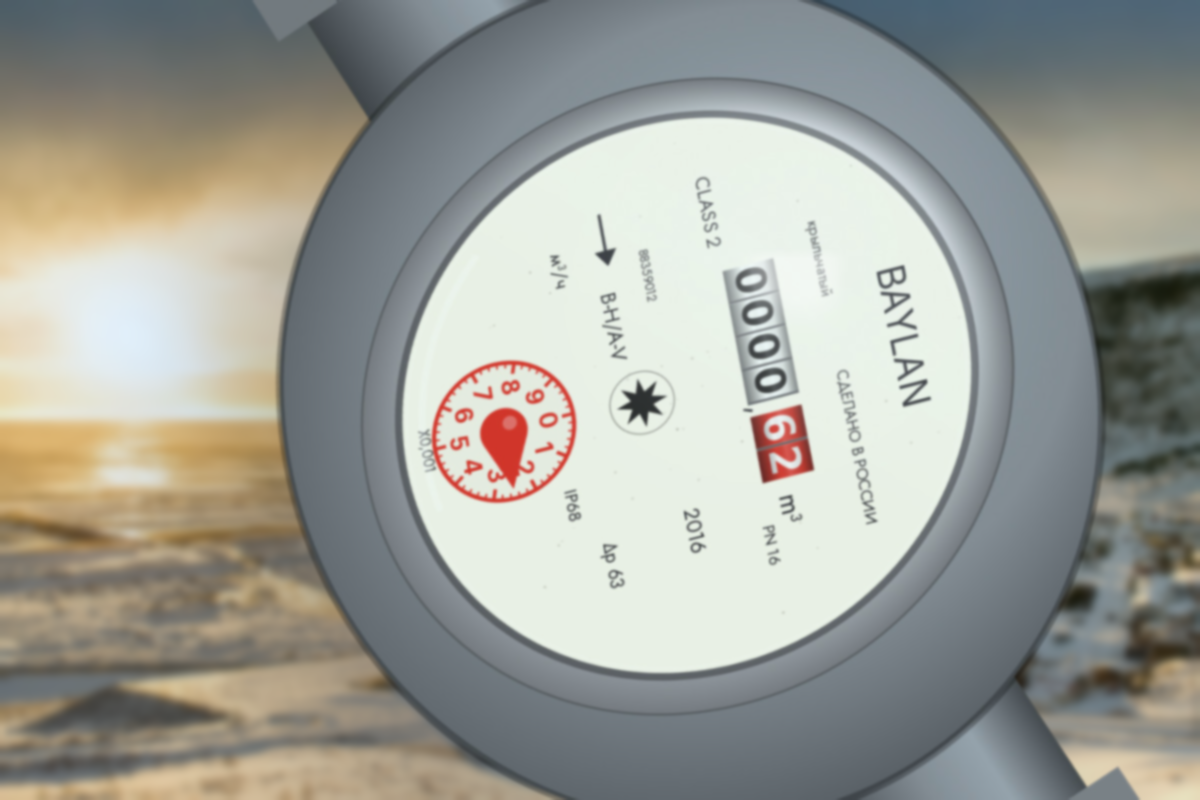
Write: 0.622 m³
